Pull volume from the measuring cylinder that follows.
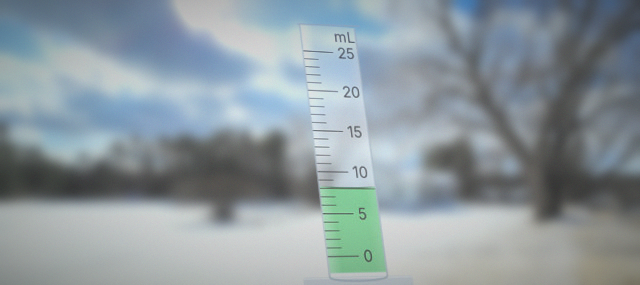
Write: 8 mL
